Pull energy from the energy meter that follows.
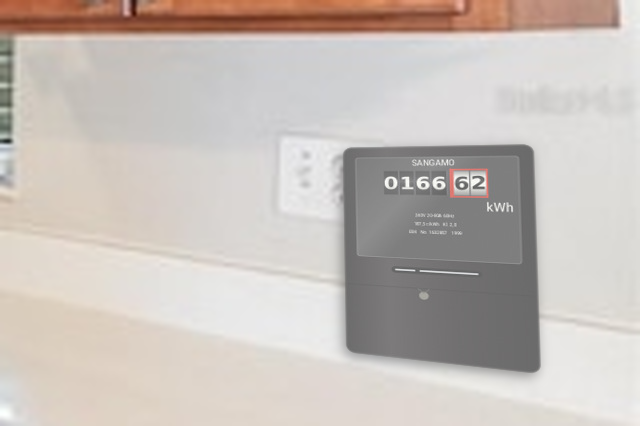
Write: 166.62 kWh
